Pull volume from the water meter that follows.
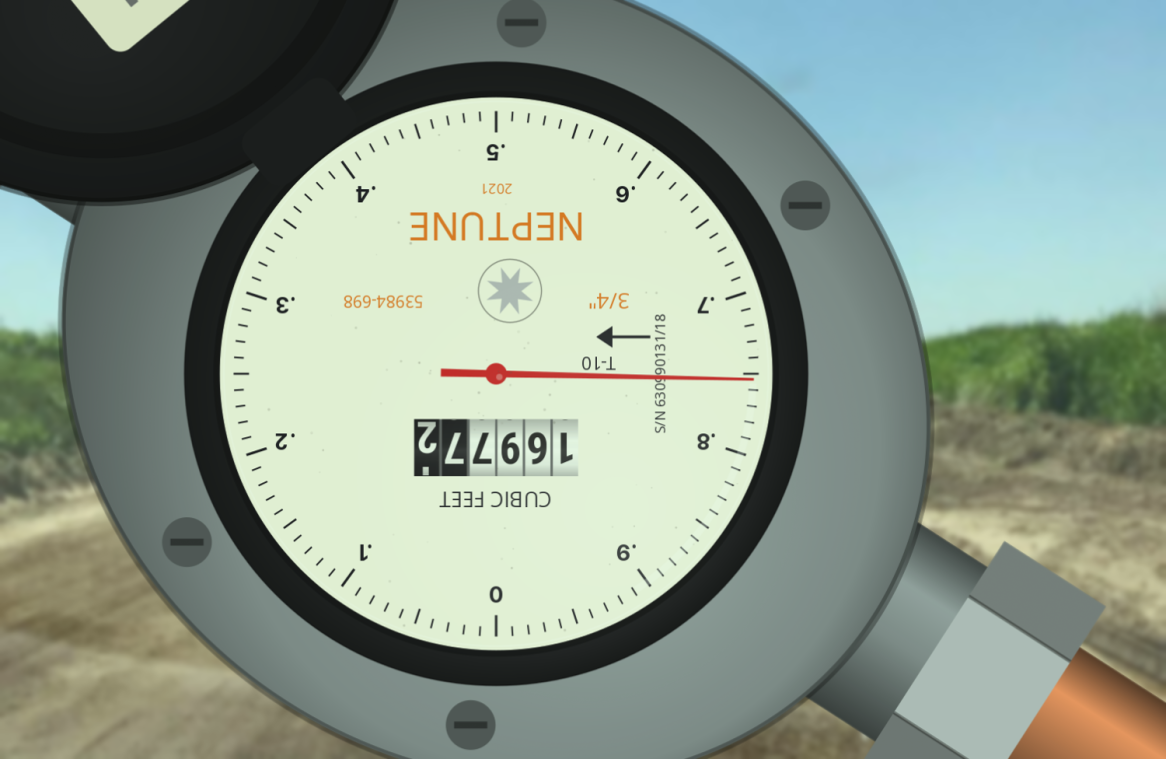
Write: 169771.75 ft³
